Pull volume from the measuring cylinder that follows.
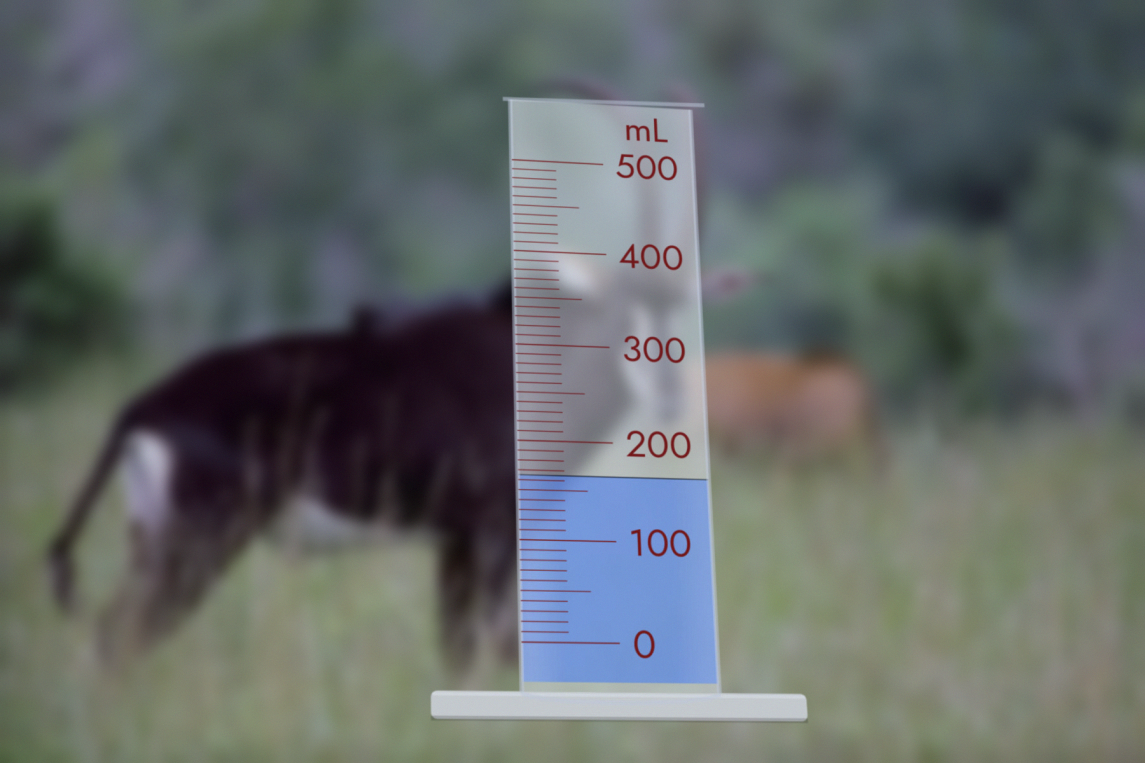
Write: 165 mL
